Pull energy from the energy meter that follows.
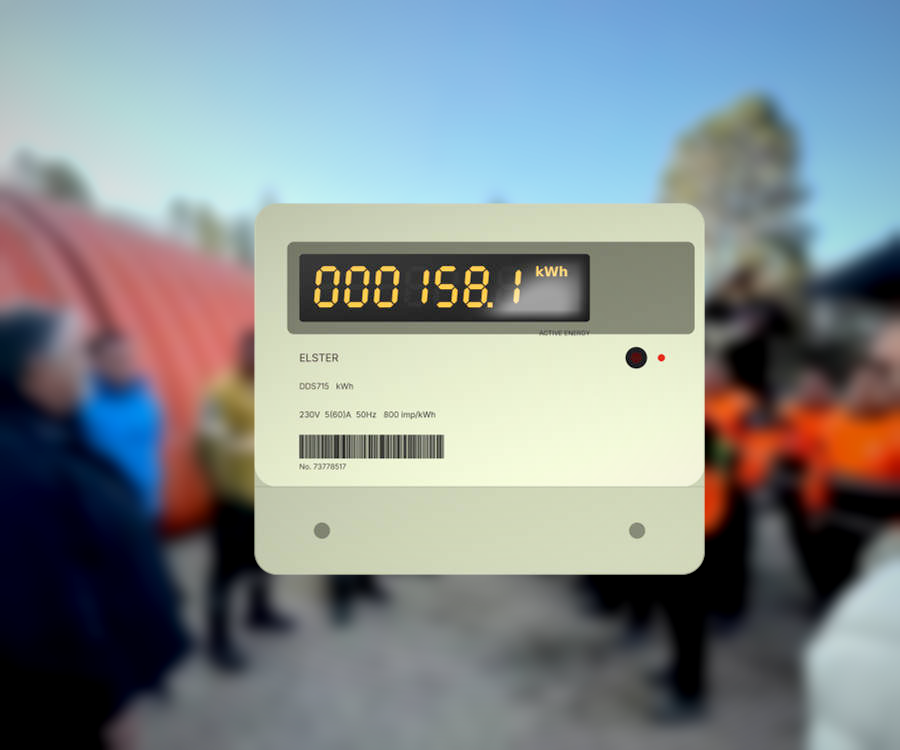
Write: 158.1 kWh
